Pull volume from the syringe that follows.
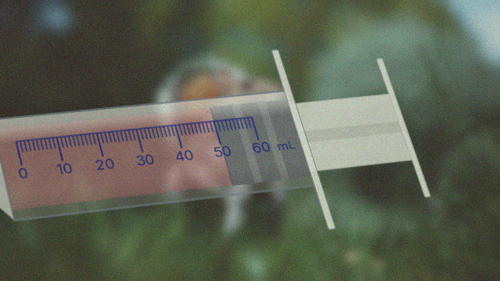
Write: 50 mL
